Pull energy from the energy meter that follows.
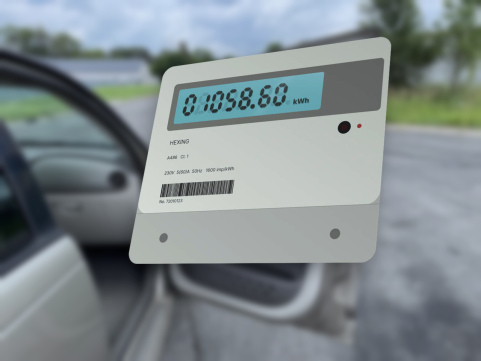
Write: 1058.60 kWh
